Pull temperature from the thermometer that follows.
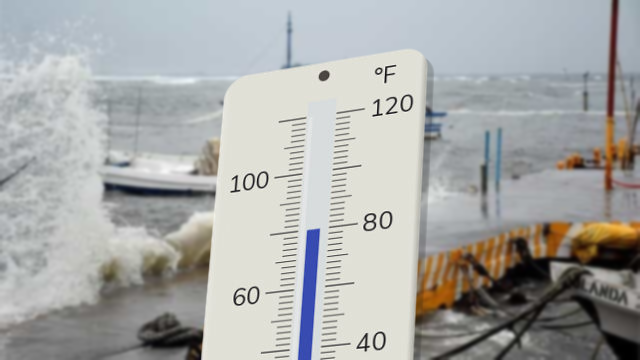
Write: 80 °F
